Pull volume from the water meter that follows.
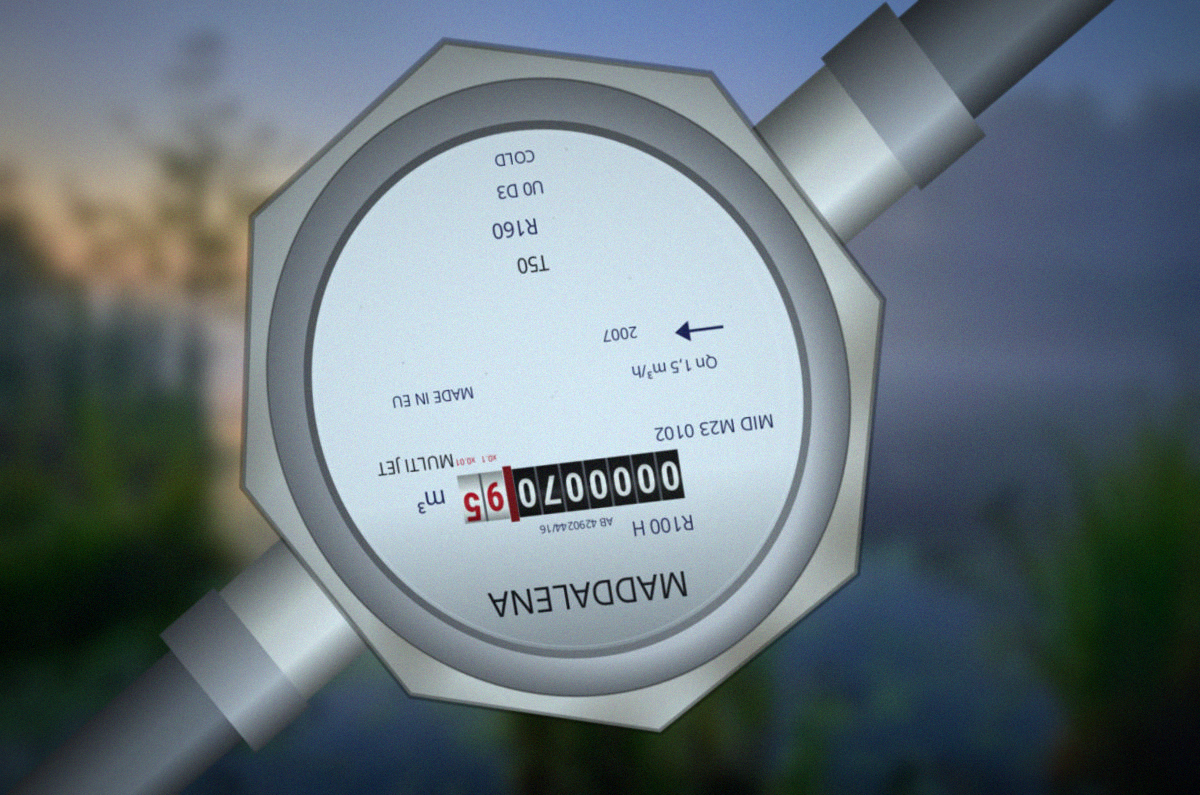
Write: 70.95 m³
